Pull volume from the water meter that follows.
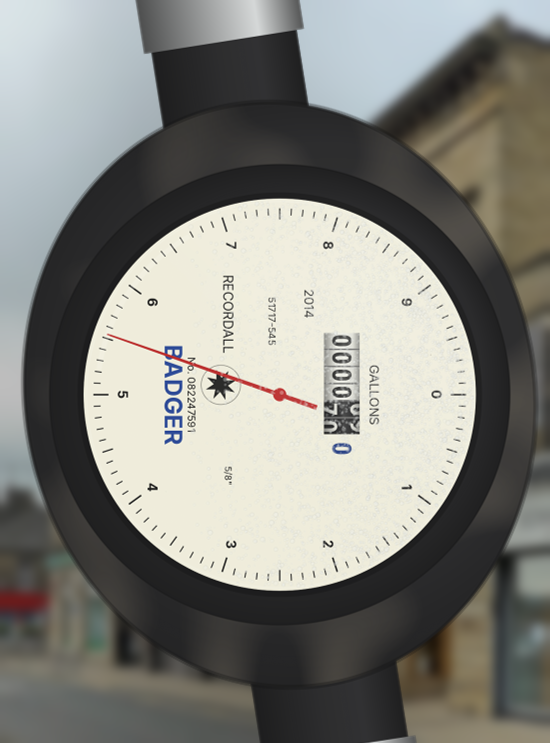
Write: 695.5 gal
